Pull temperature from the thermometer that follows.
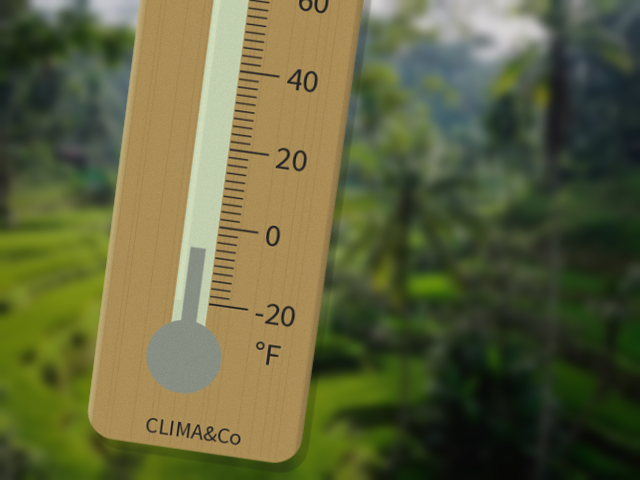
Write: -6 °F
